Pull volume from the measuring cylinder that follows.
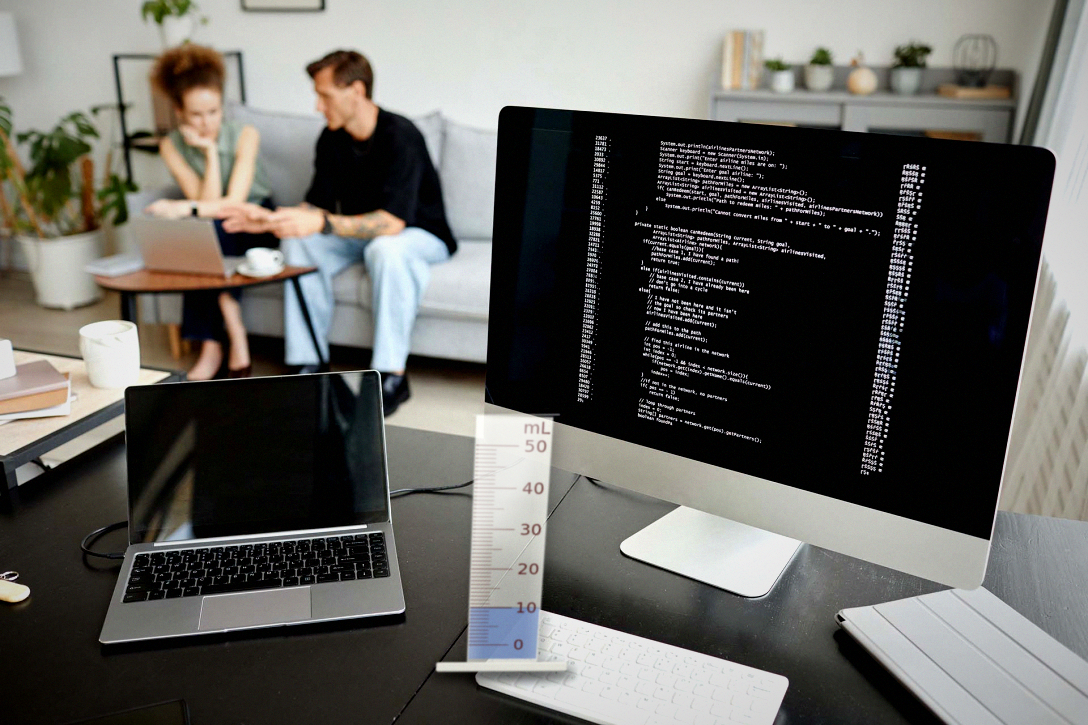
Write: 10 mL
